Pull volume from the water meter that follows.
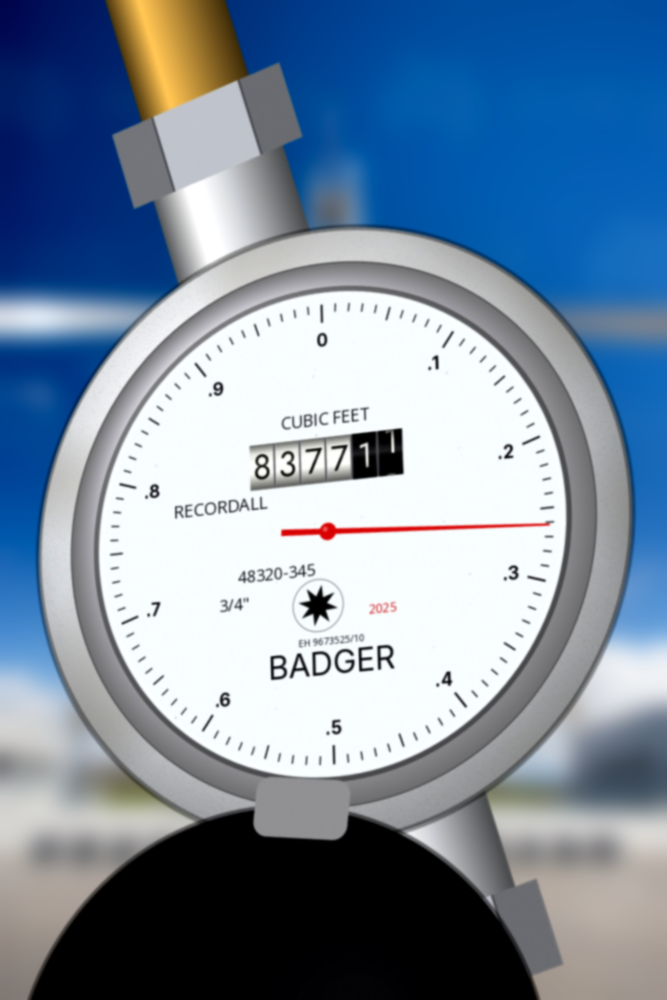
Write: 837711.26 ft³
